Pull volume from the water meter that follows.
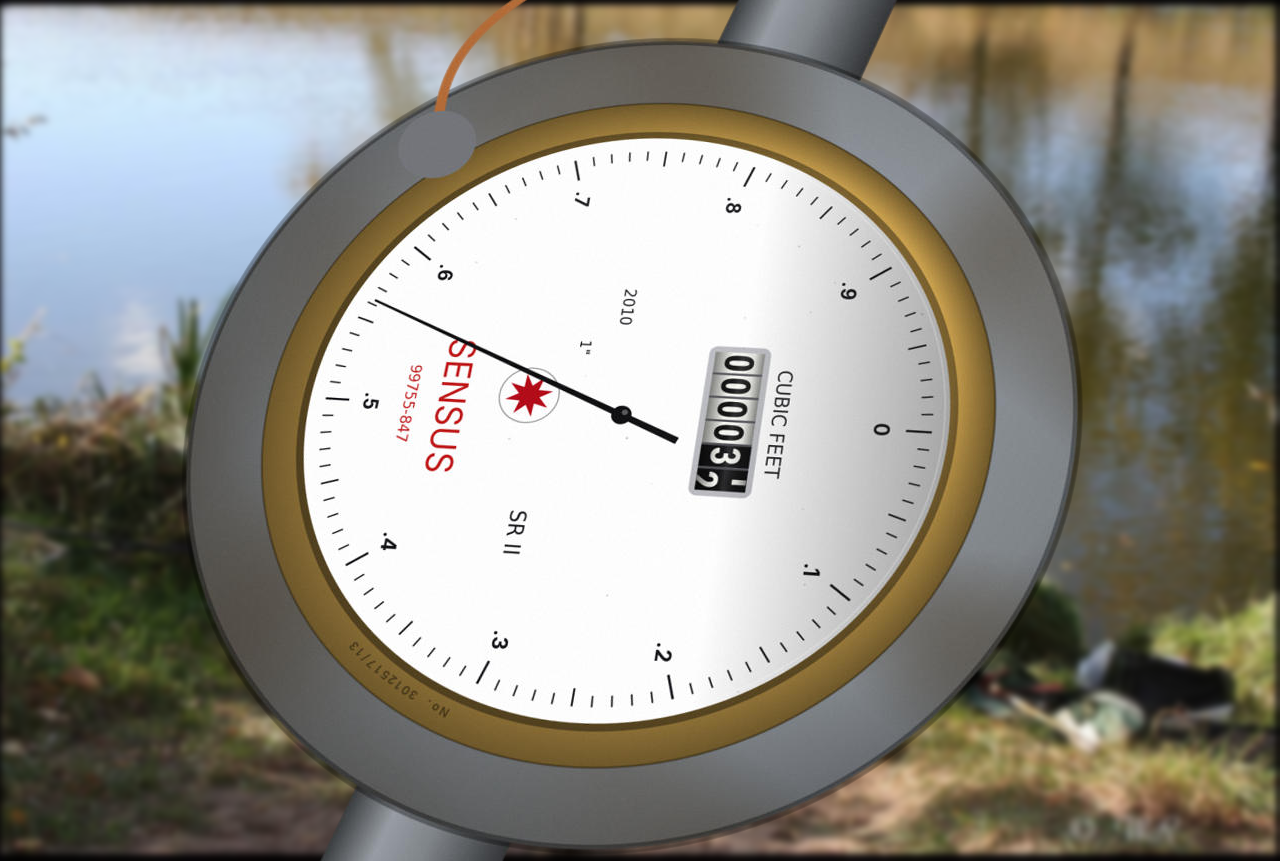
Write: 31.56 ft³
